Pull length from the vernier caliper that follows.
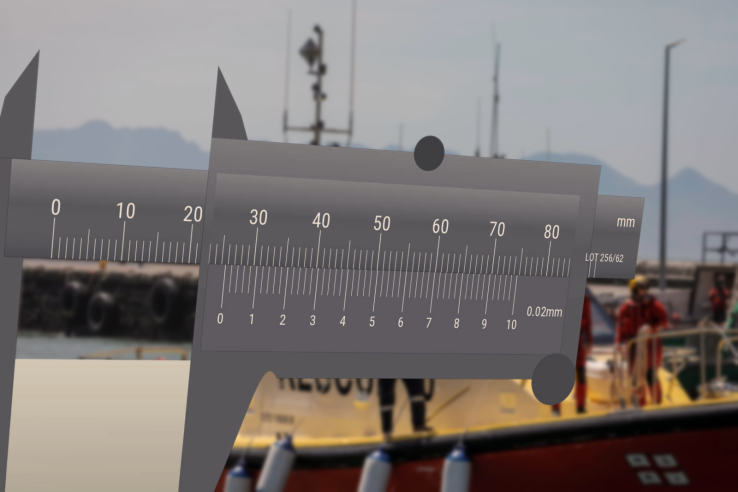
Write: 25.6 mm
